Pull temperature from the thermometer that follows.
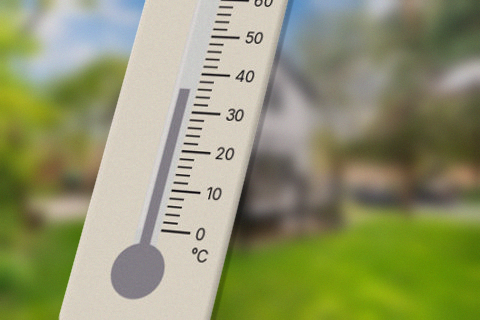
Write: 36 °C
